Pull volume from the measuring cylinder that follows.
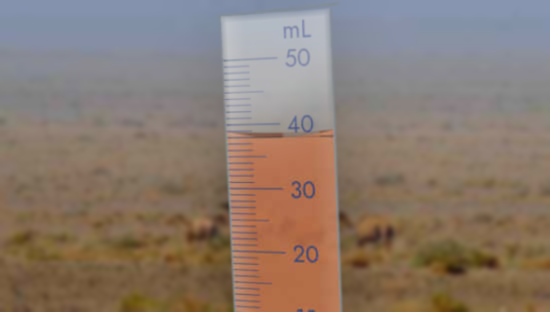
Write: 38 mL
